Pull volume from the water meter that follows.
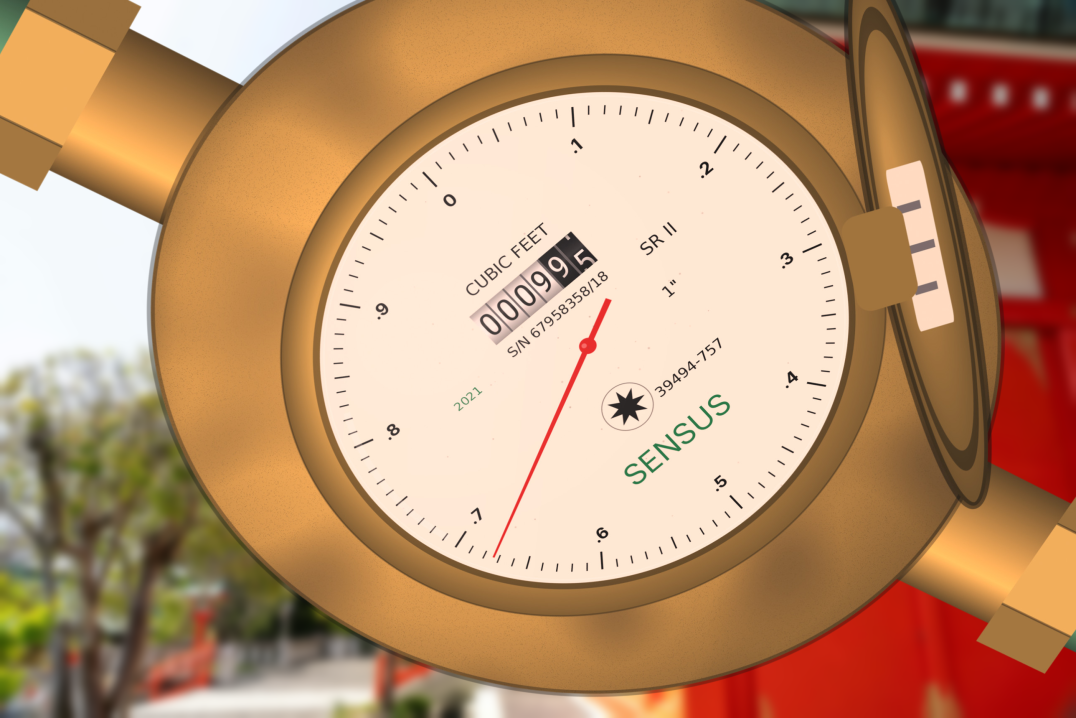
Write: 994.67 ft³
